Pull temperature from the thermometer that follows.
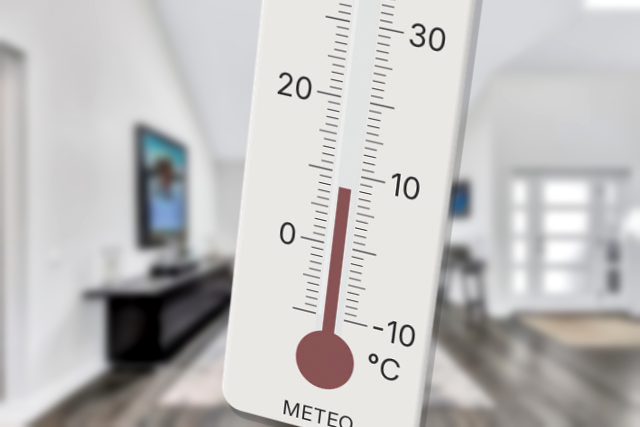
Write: 8 °C
